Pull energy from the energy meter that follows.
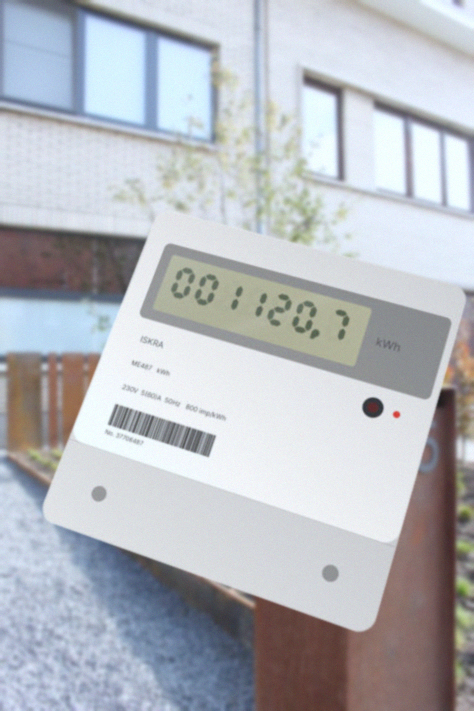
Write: 1120.7 kWh
